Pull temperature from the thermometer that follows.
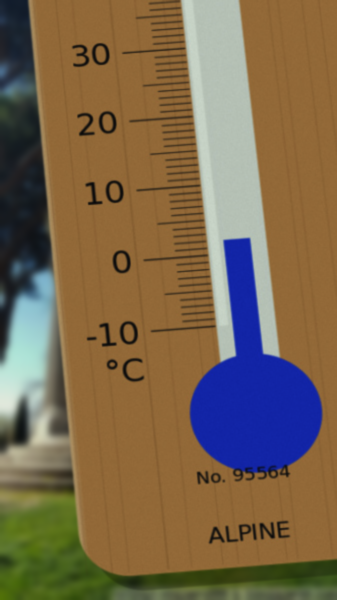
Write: 2 °C
